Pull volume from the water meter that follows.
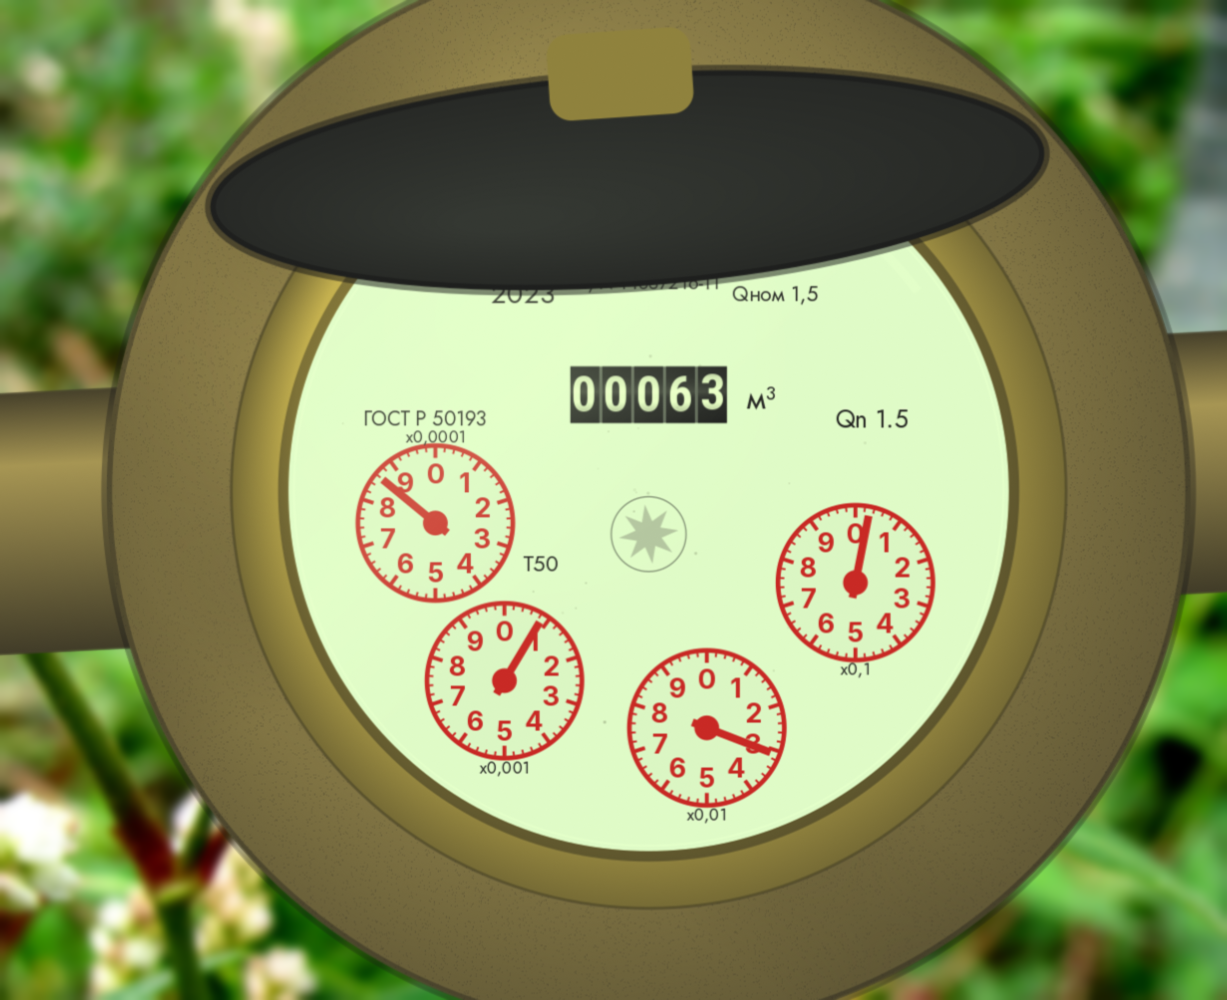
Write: 63.0308 m³
